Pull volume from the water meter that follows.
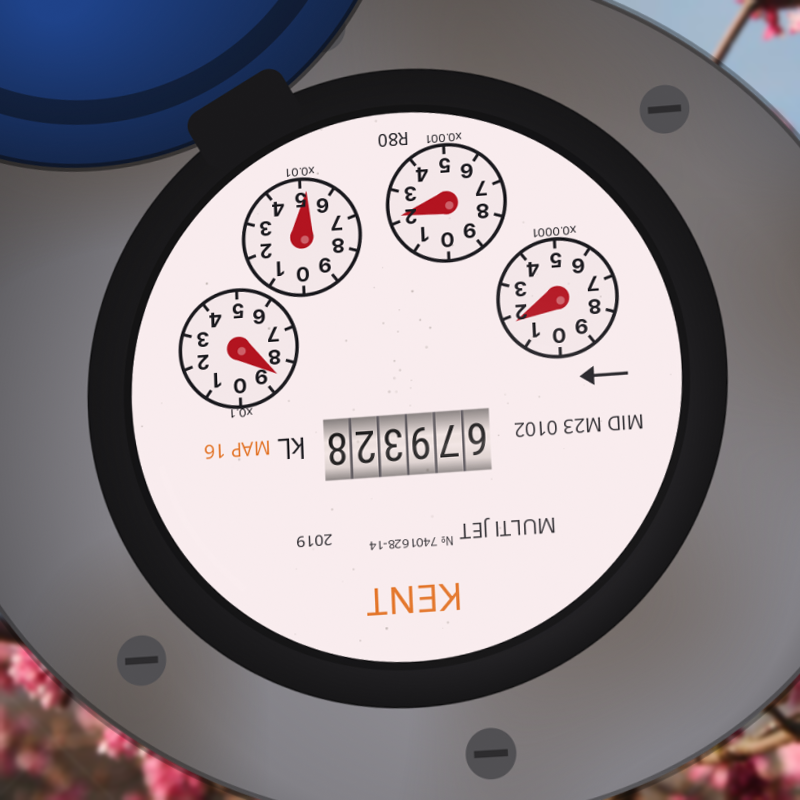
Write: 679328.8521 kL
